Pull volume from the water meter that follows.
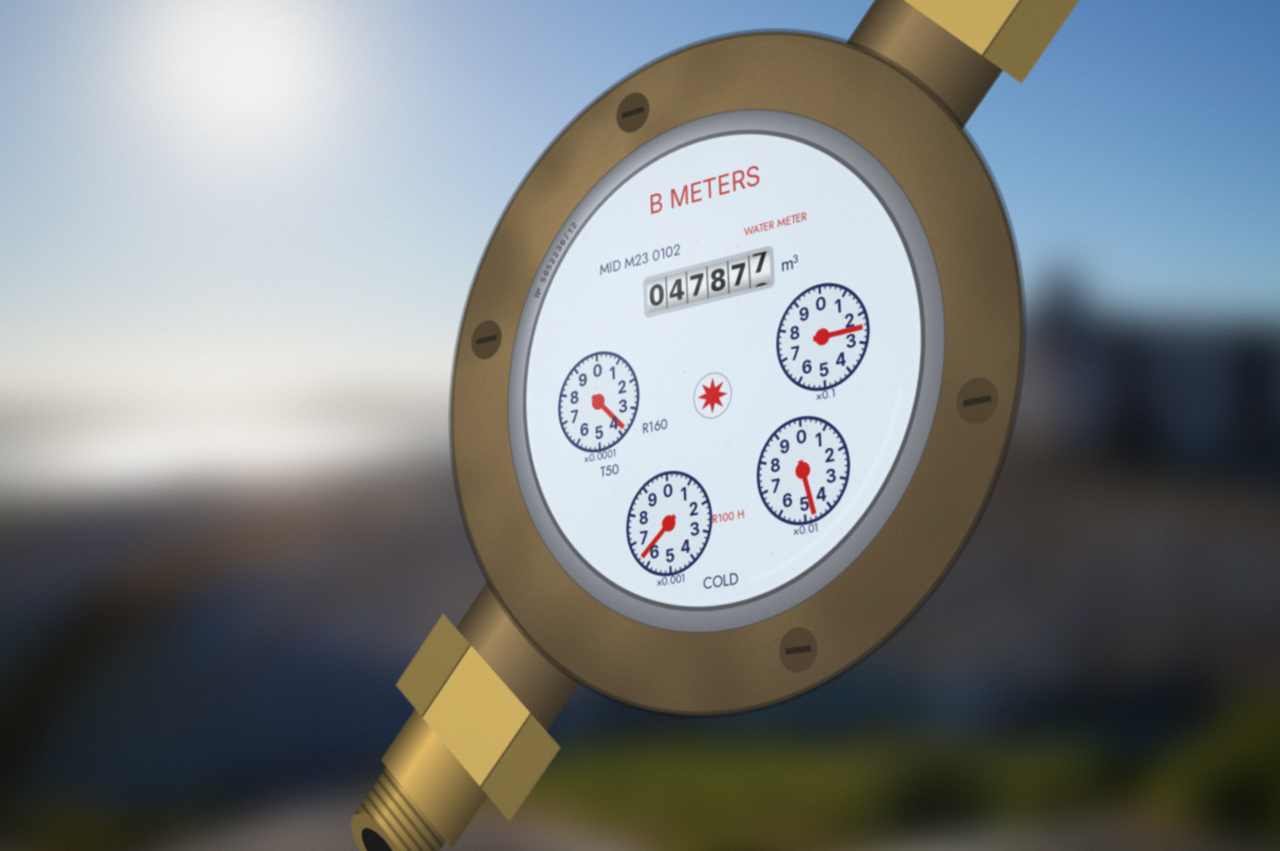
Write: 47877.2463 m³
